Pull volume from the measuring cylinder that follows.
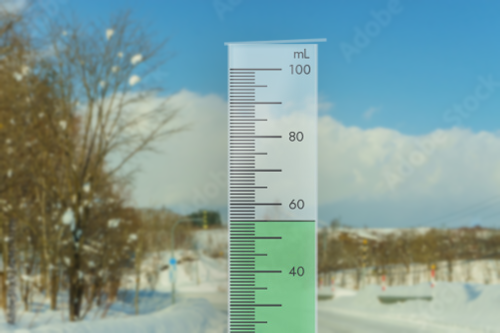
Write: 55 mL
